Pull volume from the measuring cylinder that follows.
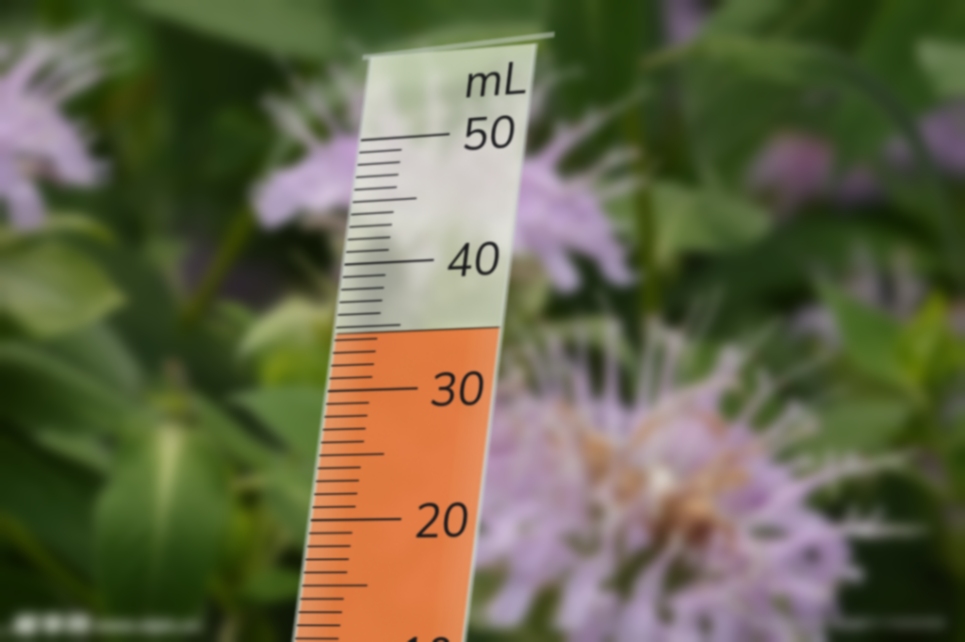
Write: 34.5 mL
